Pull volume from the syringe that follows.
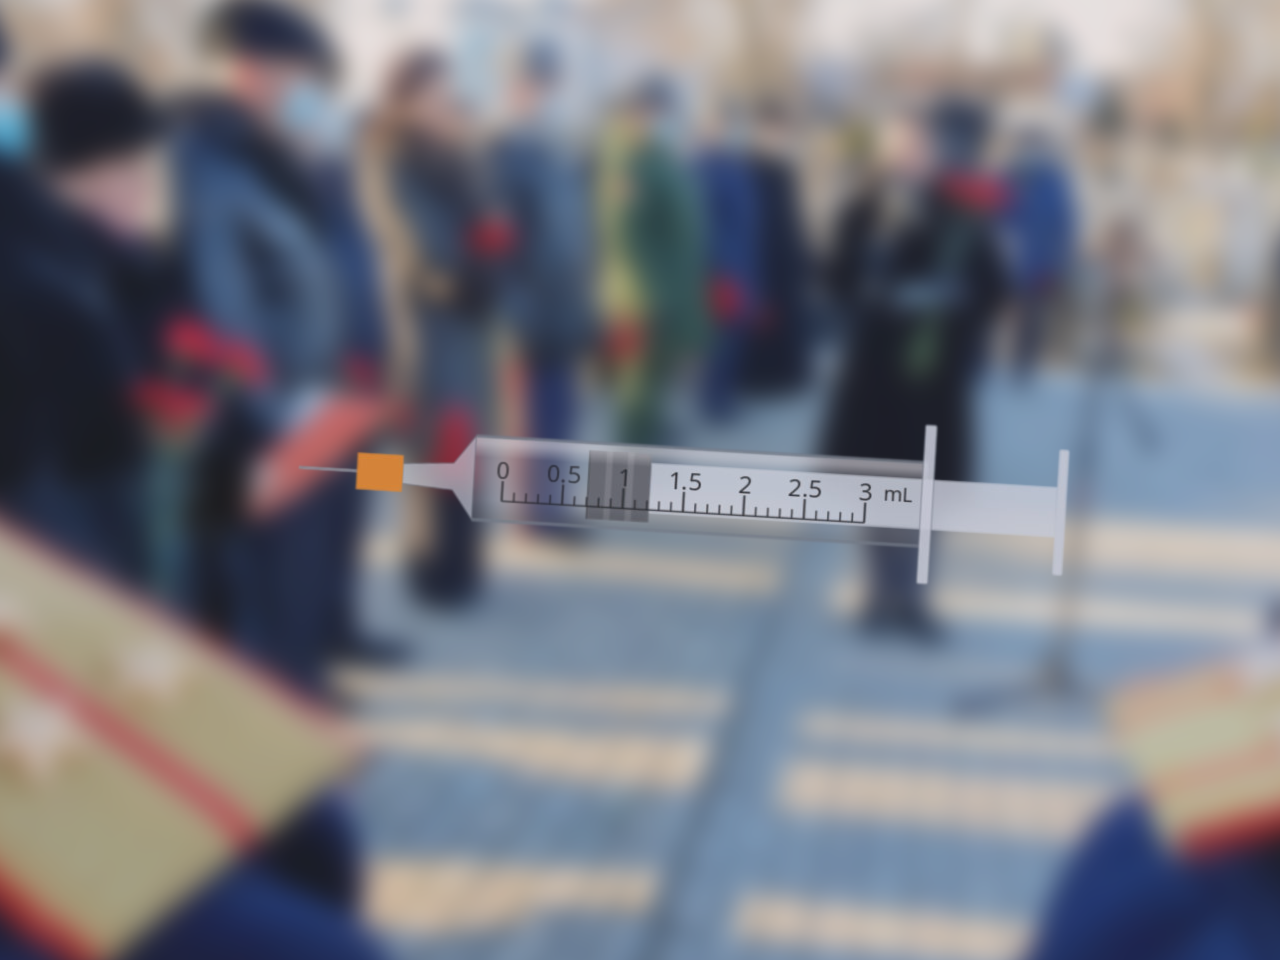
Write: 0.7 mL
